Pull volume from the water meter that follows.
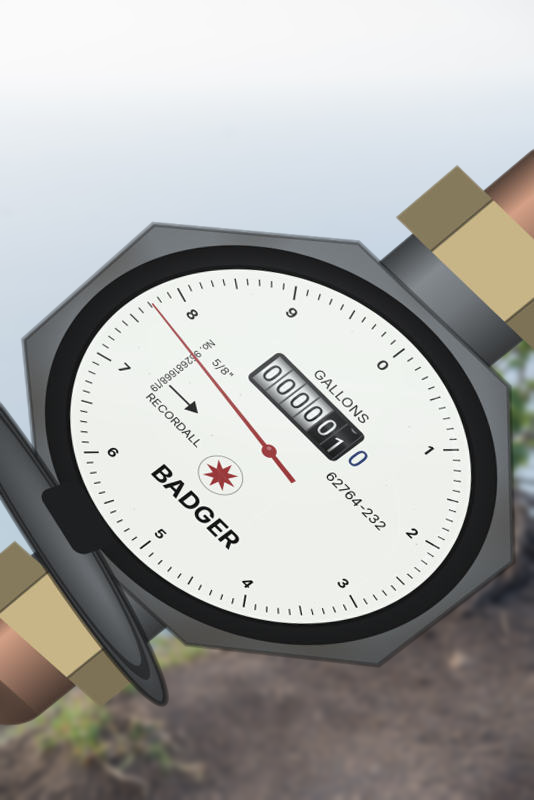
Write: 7.7 gal
